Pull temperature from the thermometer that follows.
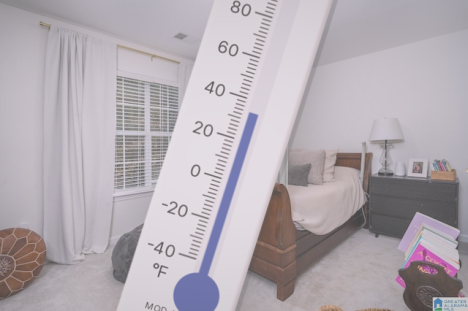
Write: 34 °F
